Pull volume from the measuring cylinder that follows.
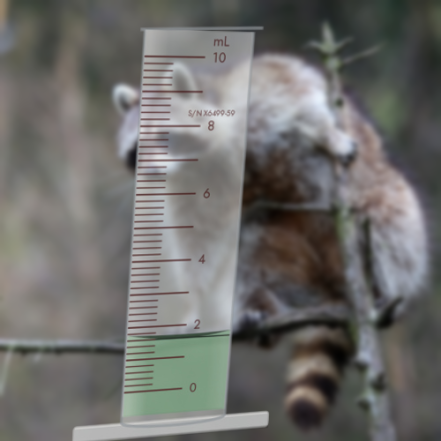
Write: 1.6 mL
